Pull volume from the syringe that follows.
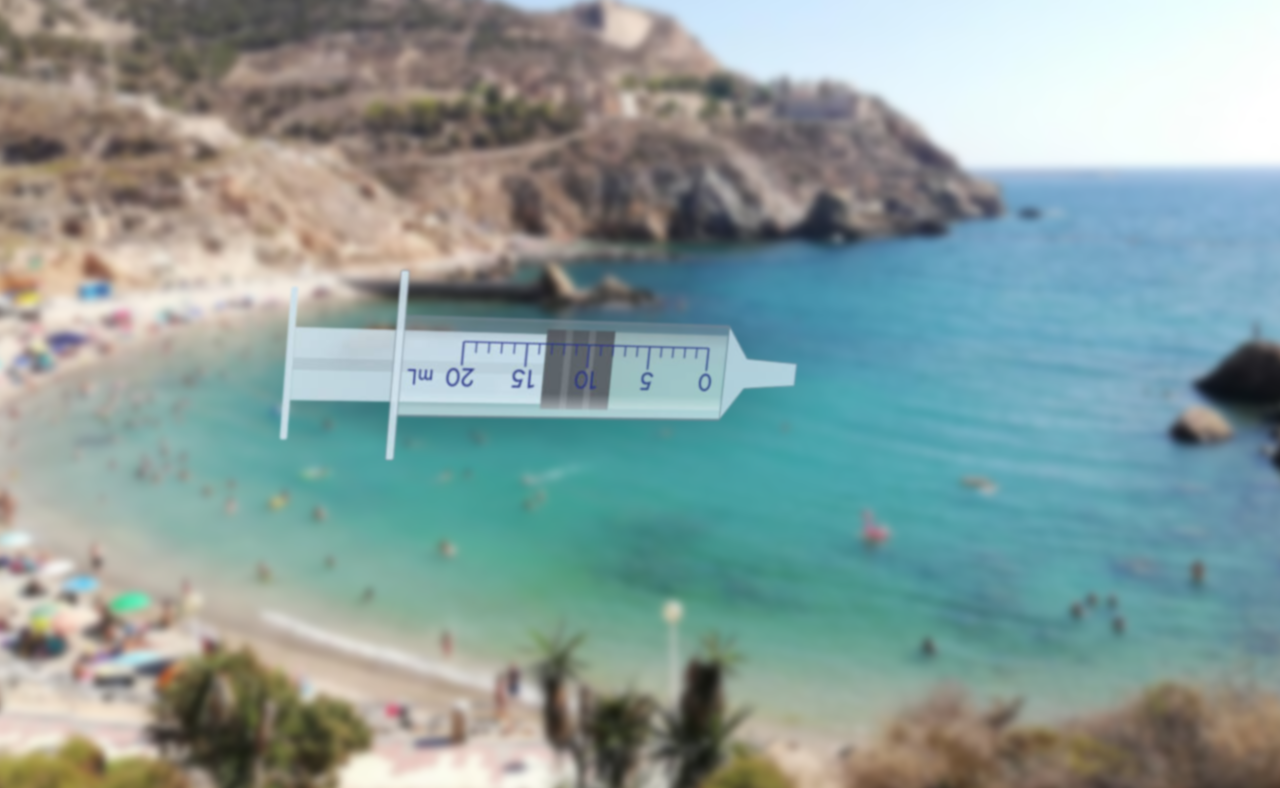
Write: 8 mL
